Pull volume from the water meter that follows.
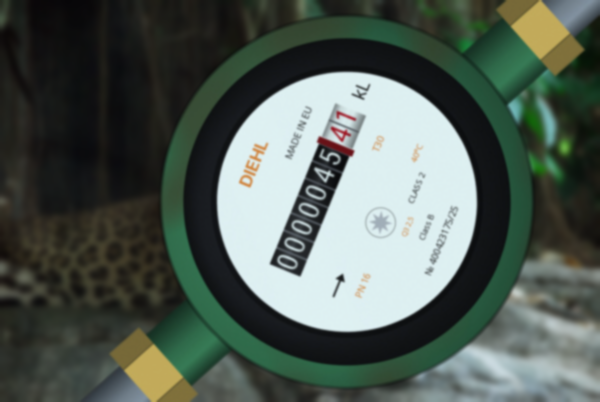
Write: 45.41 kL
